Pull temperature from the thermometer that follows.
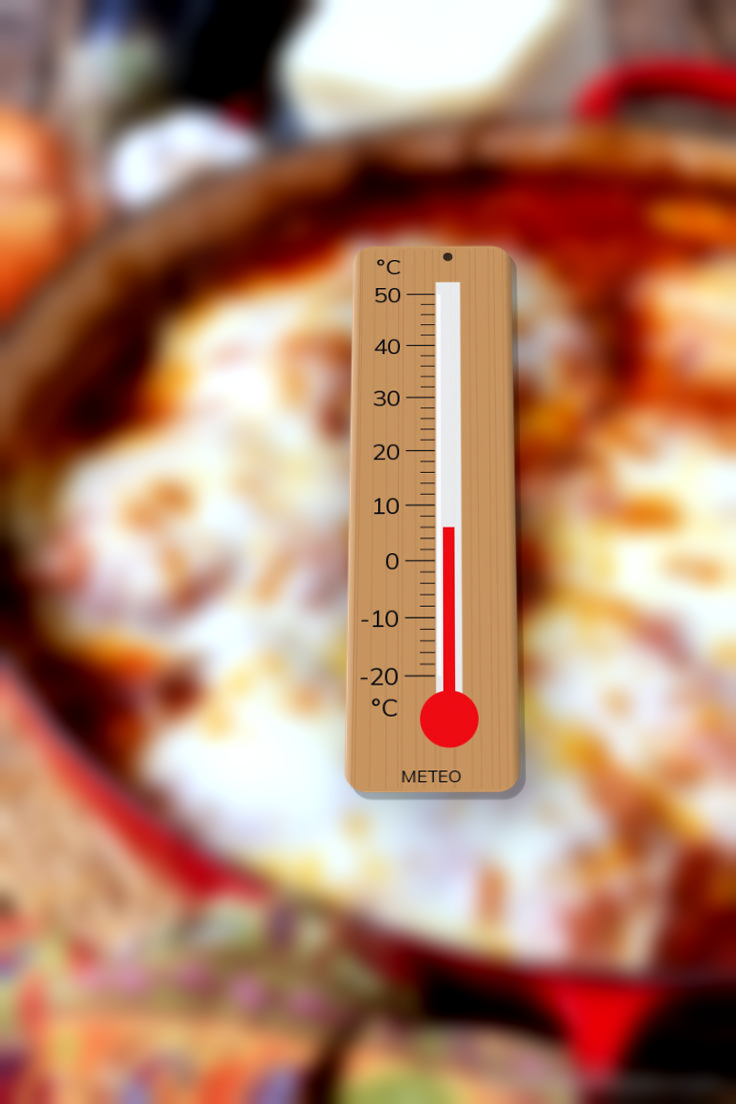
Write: 6 °C
